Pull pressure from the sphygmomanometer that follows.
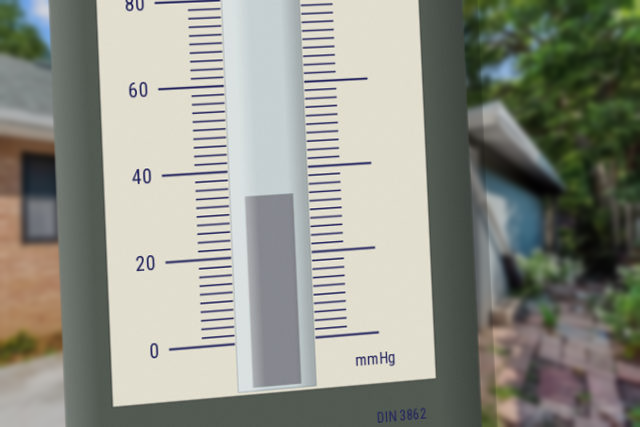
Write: 34 mmHg
